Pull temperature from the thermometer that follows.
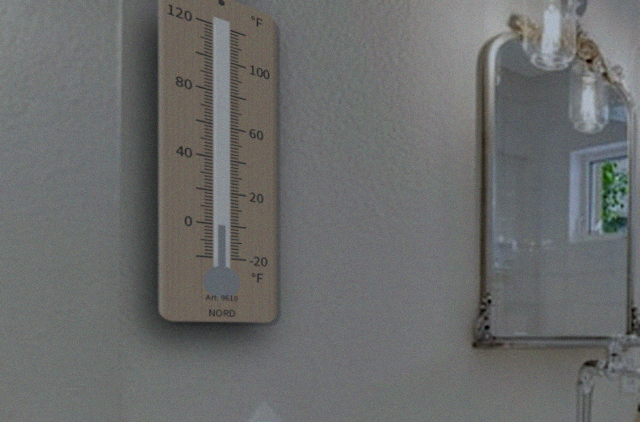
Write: 0 °F
